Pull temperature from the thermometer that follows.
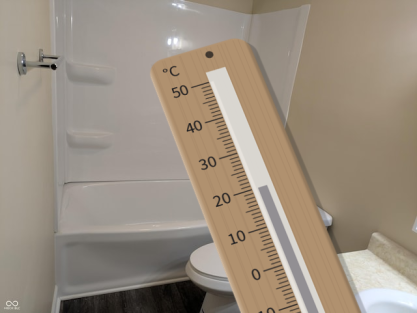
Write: 20 °C
